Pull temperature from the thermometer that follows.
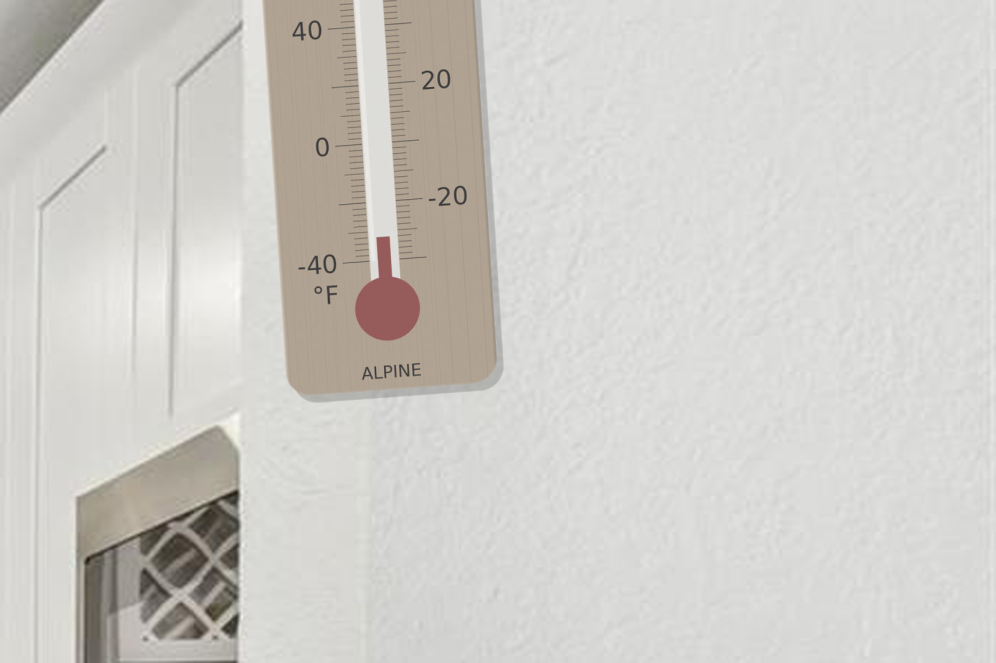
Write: -32 °F
